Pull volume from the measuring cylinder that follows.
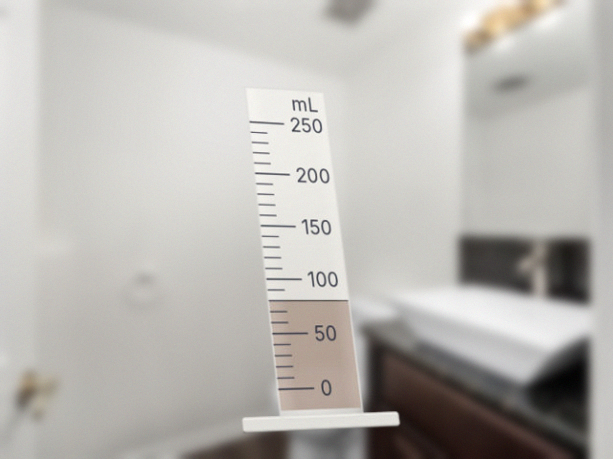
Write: 80 mL
